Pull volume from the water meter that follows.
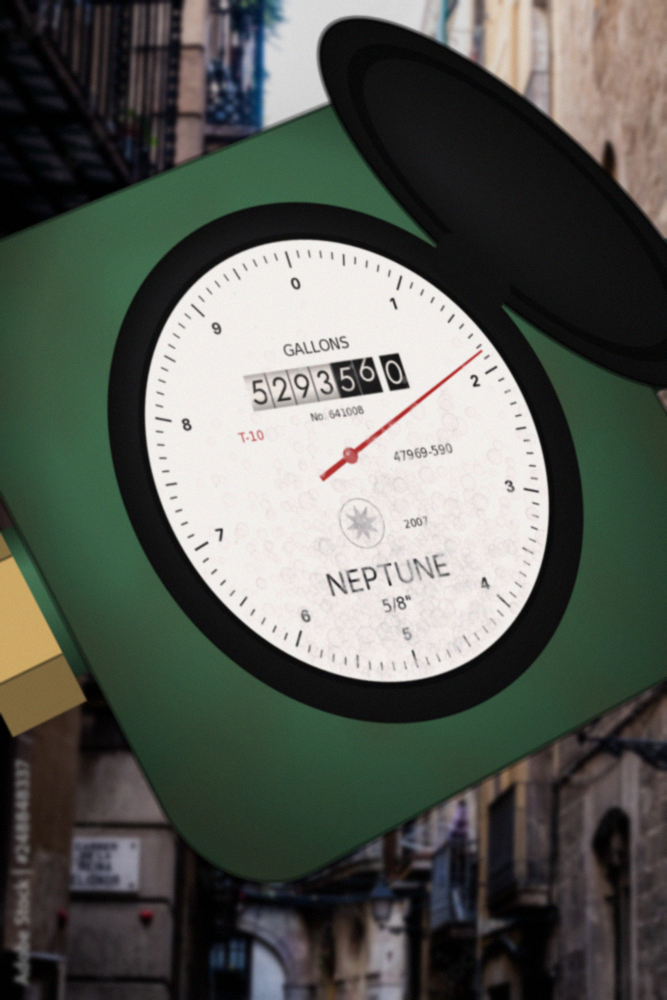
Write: 5293561.8 gal
